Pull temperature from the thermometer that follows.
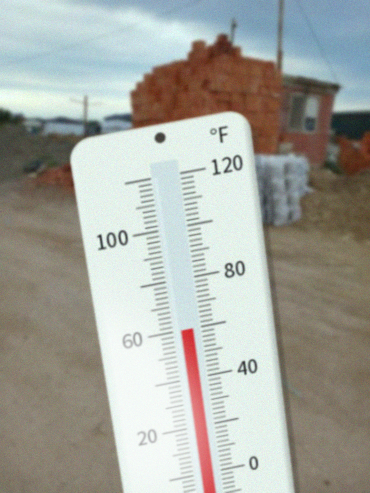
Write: 60 °F
